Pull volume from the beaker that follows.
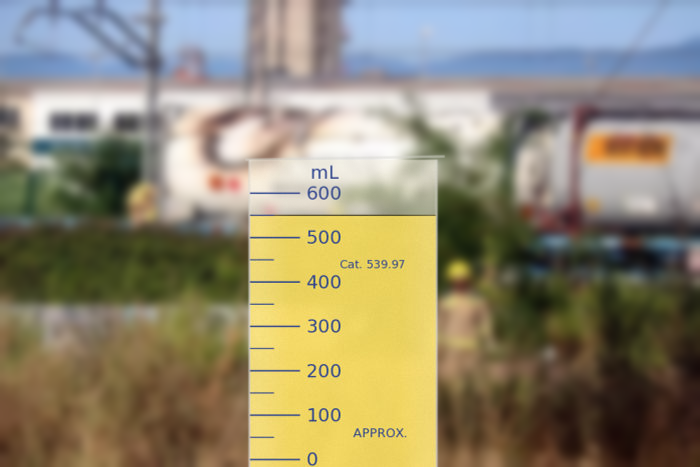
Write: 550 mL
